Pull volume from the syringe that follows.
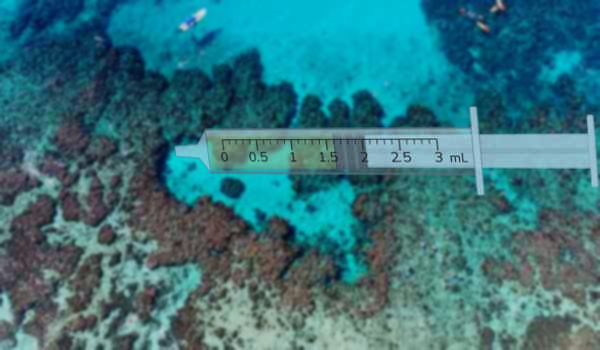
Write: 1.6 mL
